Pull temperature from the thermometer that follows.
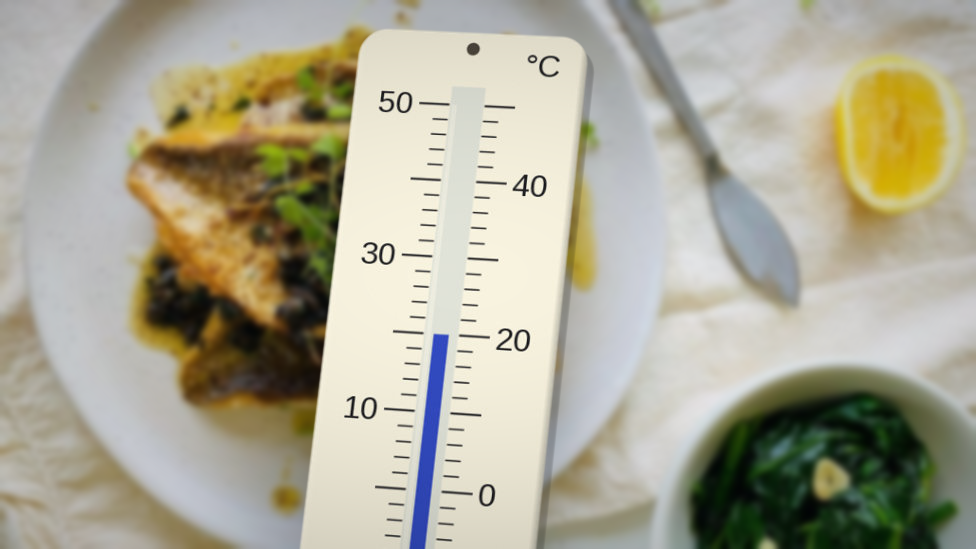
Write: 20 °C
